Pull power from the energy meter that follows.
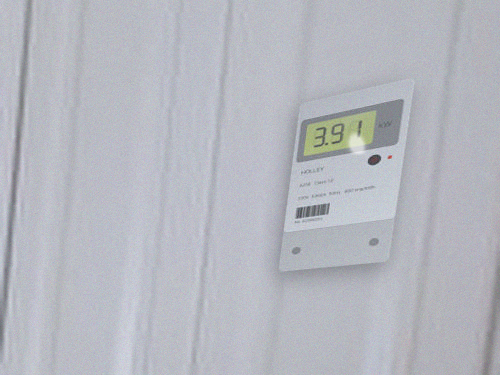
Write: 3.91 kW
